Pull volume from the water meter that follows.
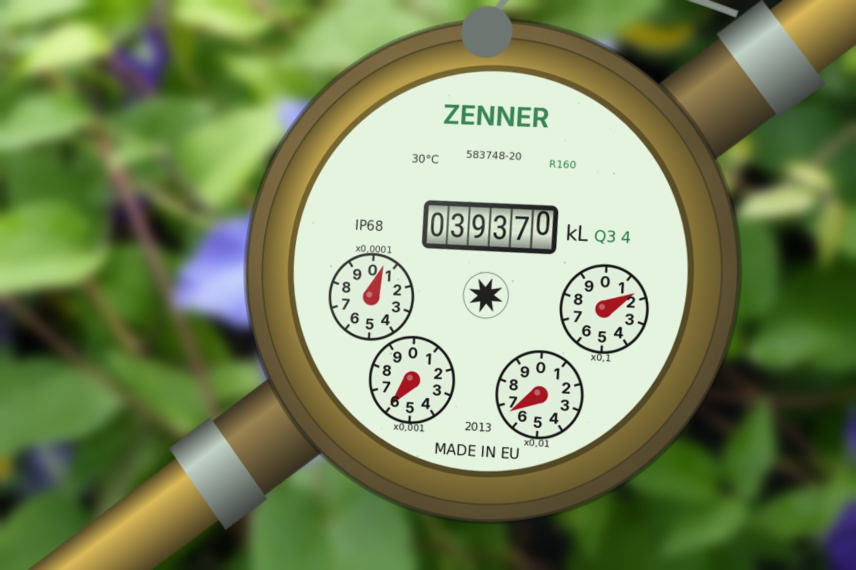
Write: 39370.1660 kL
